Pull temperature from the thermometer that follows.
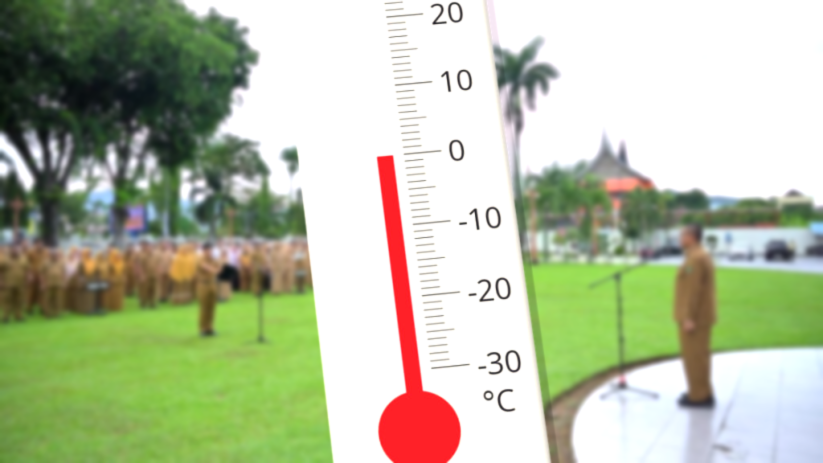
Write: 0 °C
